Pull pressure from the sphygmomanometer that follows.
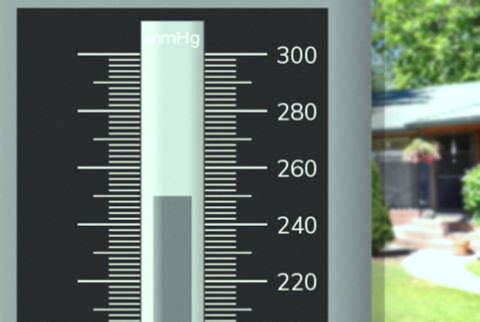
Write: 250 mmHg
